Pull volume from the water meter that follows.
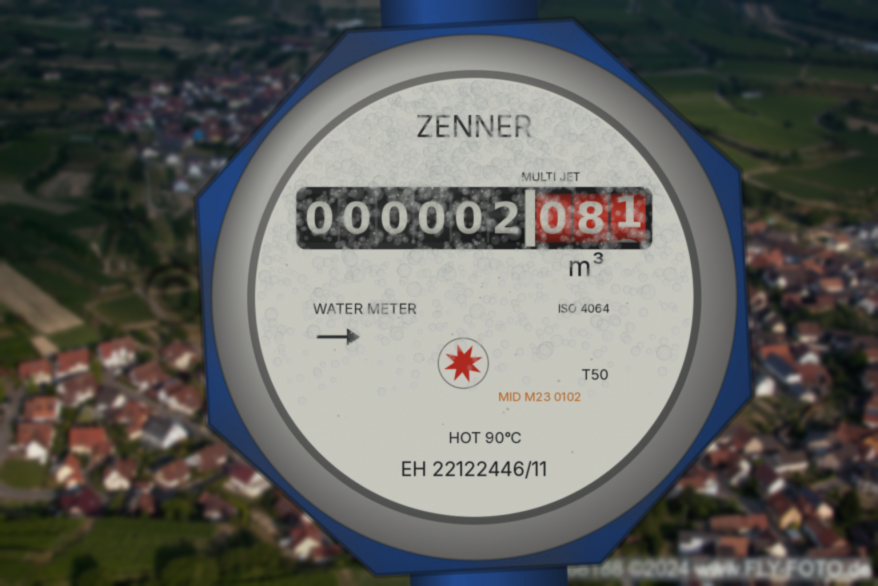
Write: 2.081 m³
